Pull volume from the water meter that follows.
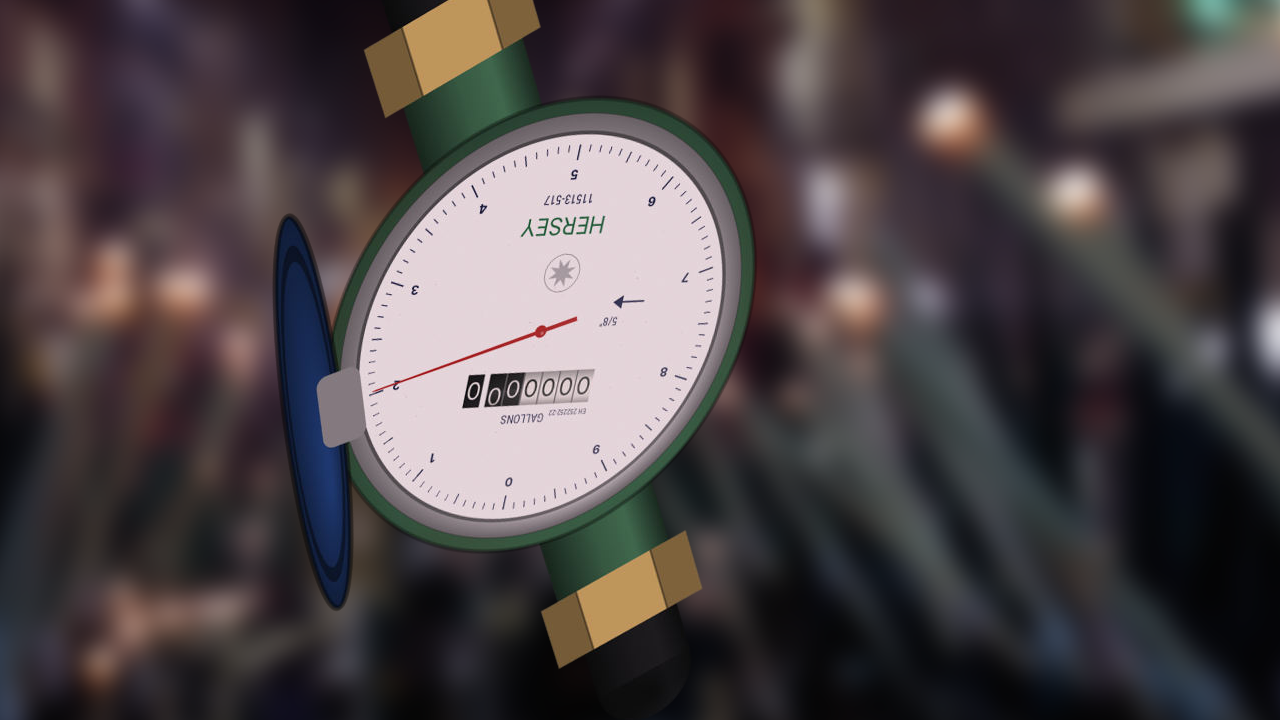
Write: 2.0 gal
